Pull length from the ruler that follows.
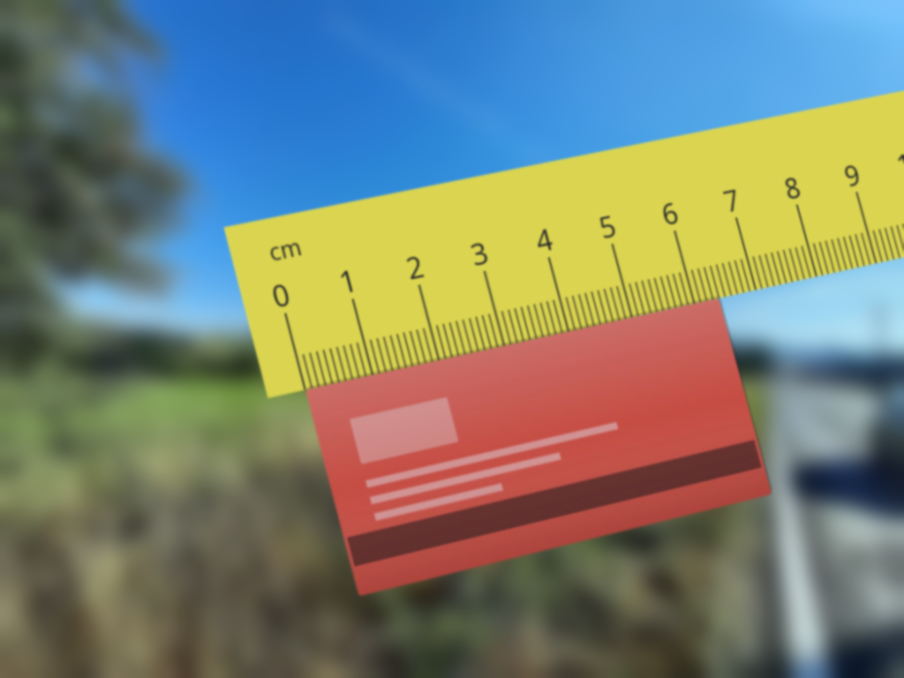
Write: 6.4 cm
